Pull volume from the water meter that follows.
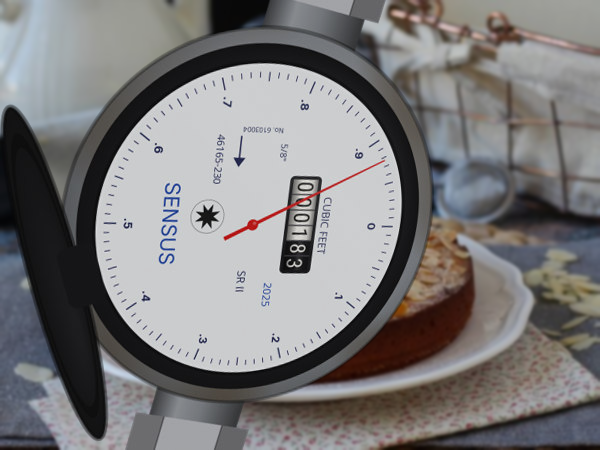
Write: 182.92 ft³
